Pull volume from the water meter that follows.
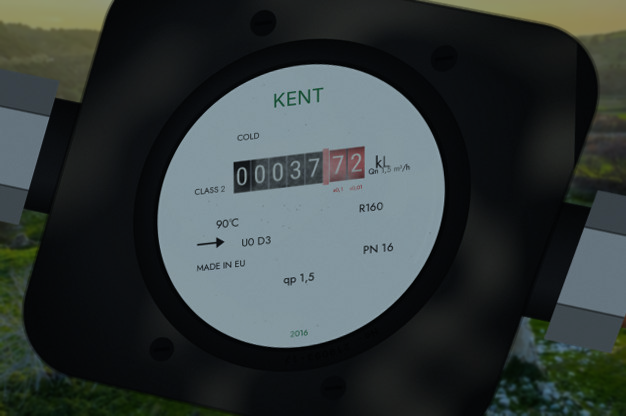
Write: 37.72 kL
